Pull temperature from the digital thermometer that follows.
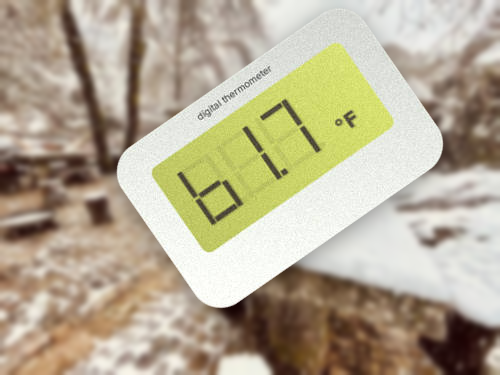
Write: 61.7 °F
